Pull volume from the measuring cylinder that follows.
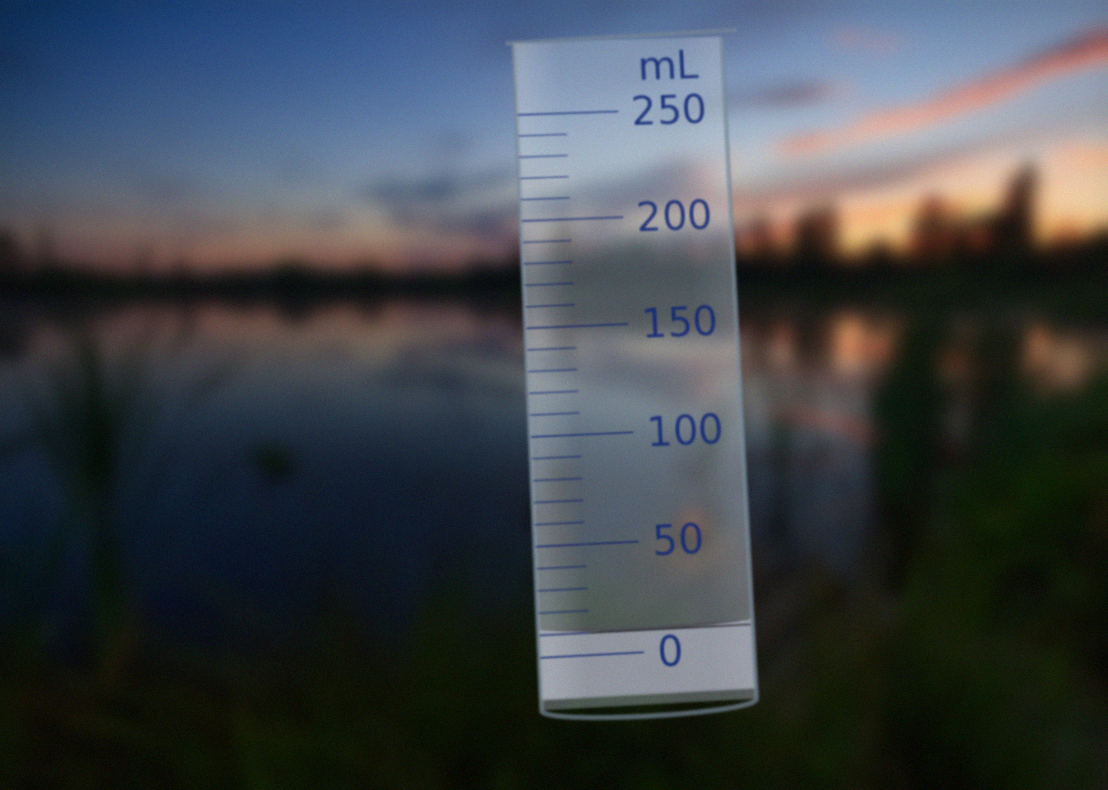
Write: 10 mL
